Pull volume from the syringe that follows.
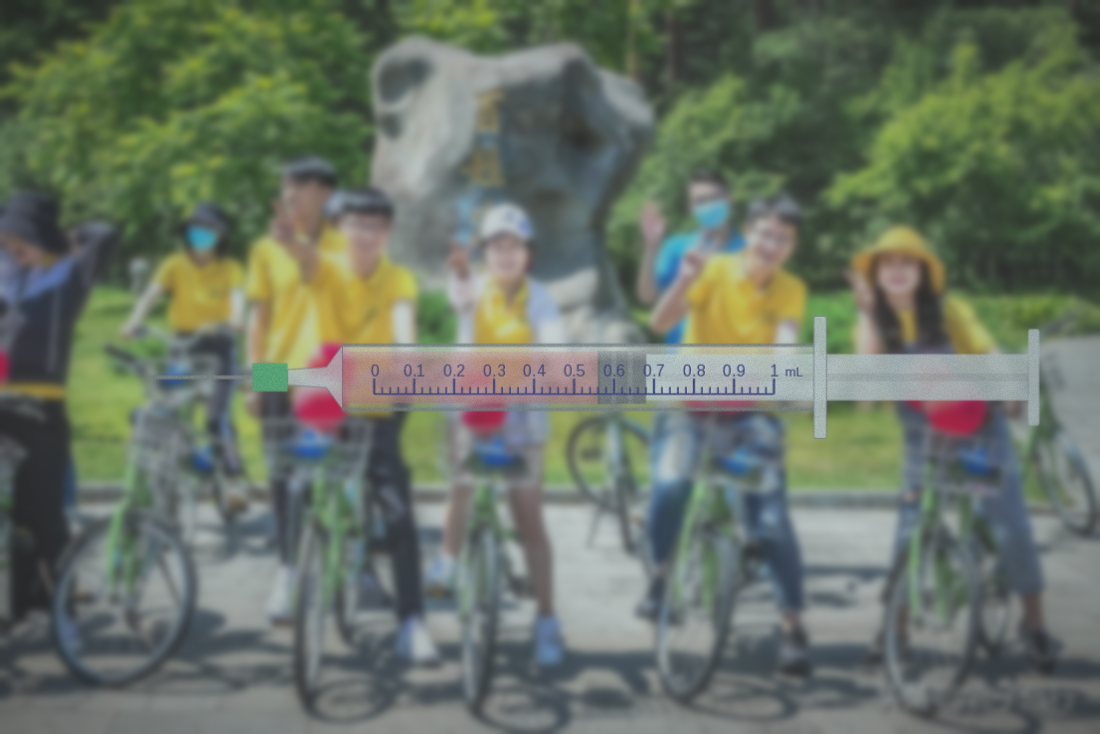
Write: 0.56 mL
